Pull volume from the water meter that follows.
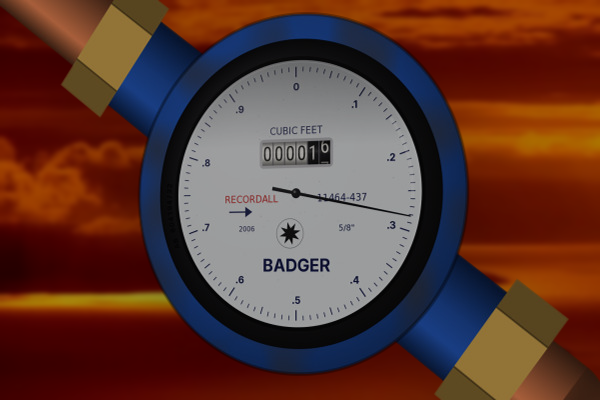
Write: 16.28 ft³
